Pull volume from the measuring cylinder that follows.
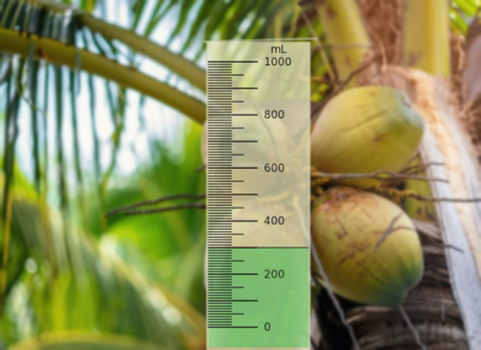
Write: 300 mL
